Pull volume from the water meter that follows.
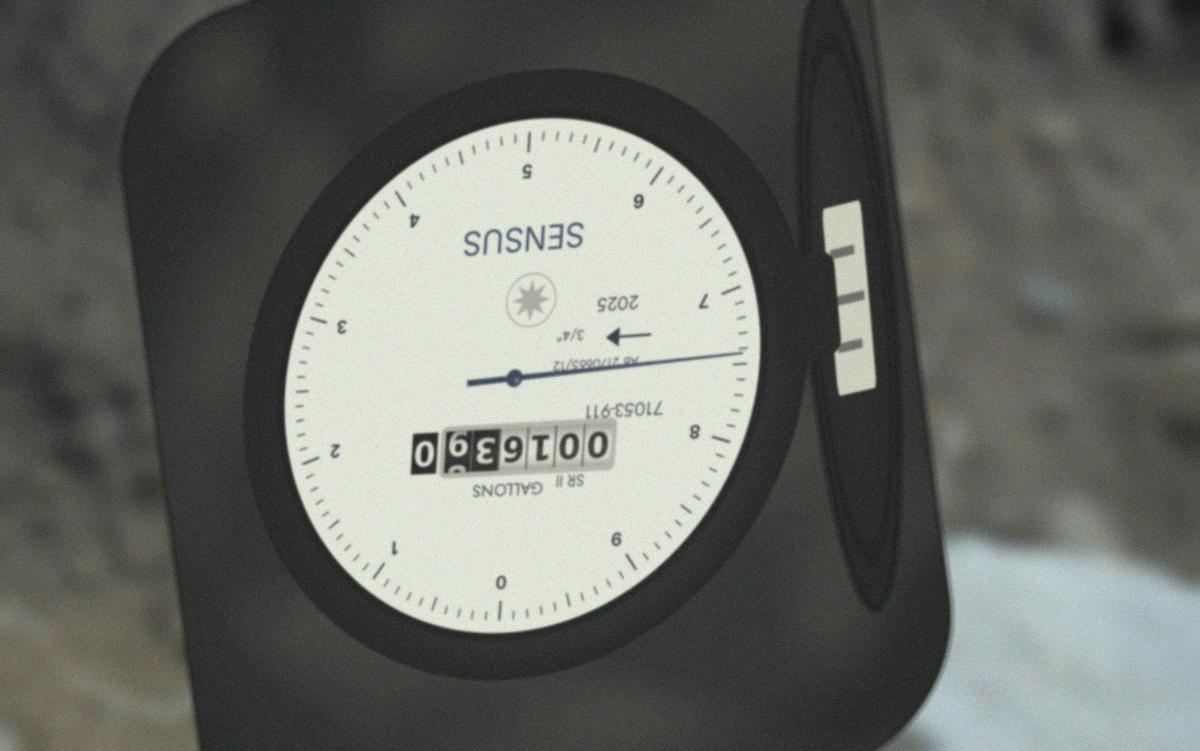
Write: 16387.4 gal
